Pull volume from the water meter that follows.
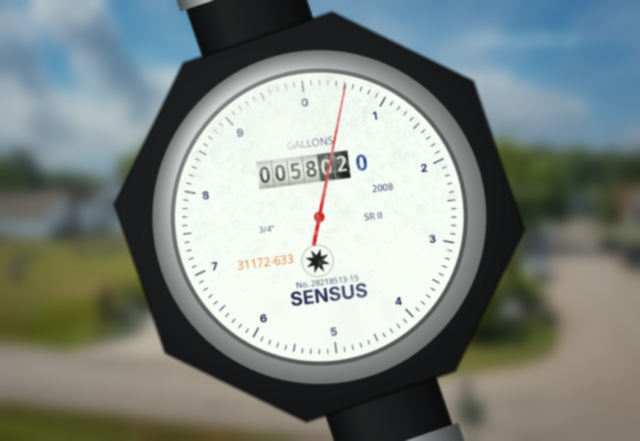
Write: 58020.5 gal
